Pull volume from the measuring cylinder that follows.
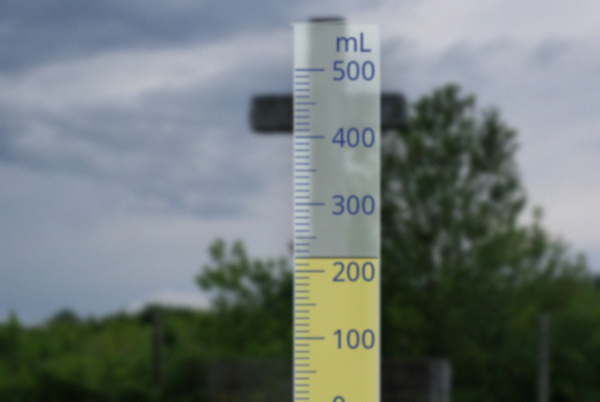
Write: 220 mL
